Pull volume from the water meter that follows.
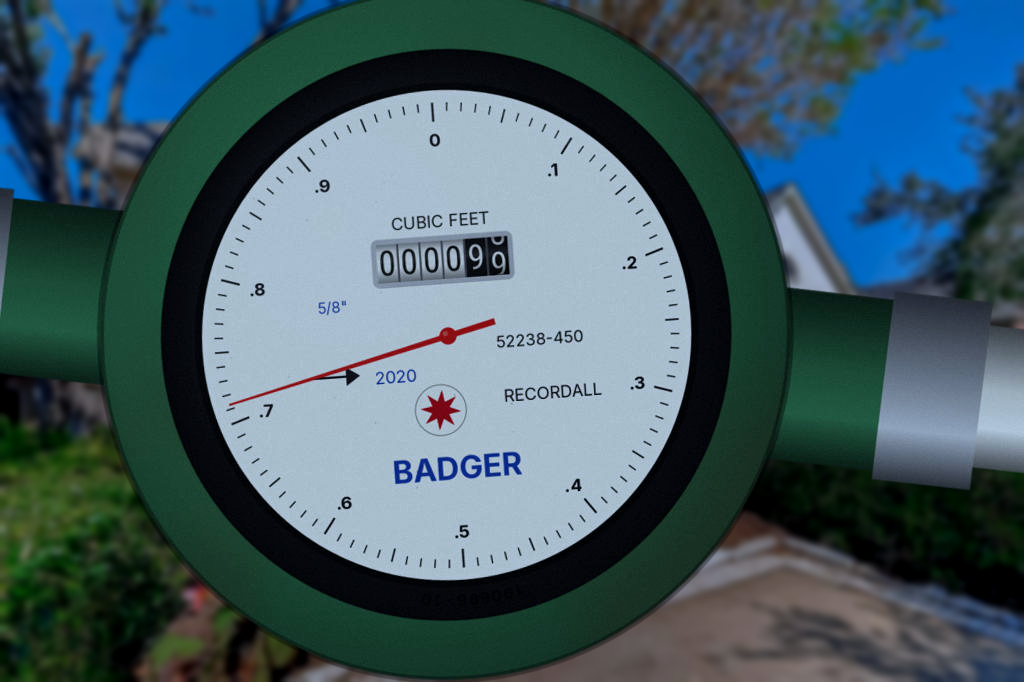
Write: 98.71 ft³
